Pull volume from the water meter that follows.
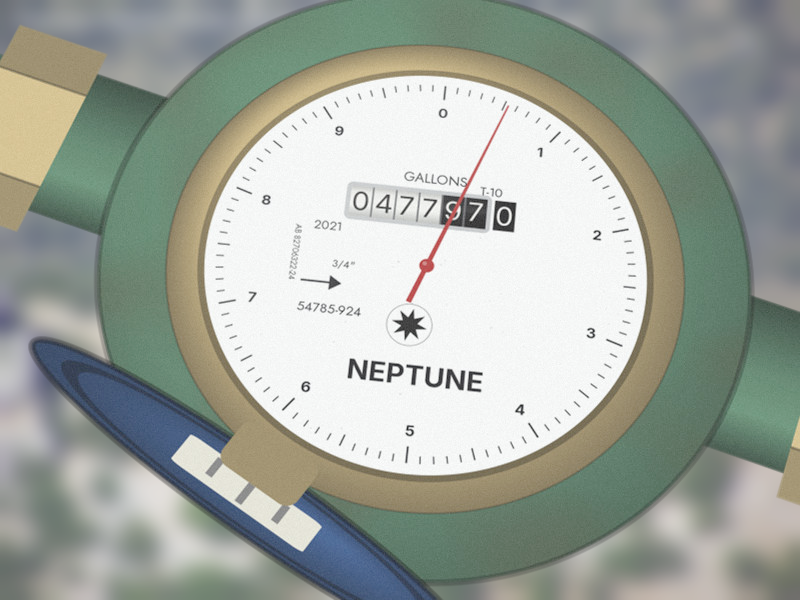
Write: 477970.5 gal
